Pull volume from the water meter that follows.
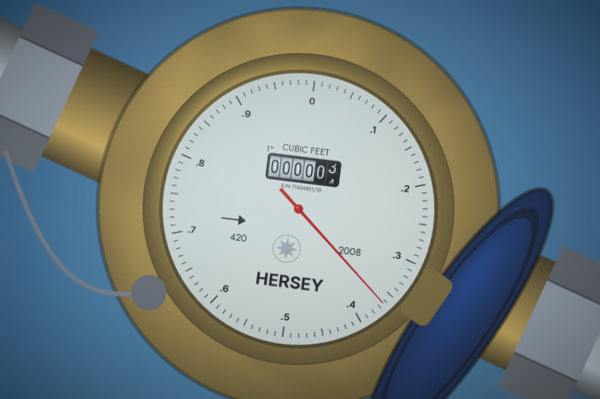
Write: 3.36 ft³
